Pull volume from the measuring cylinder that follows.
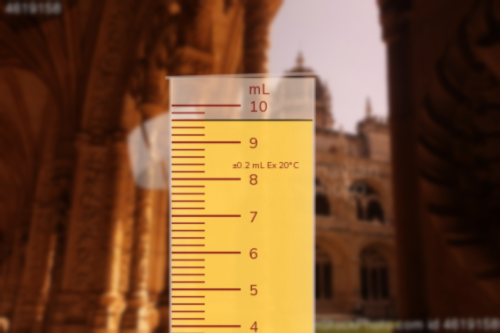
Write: 9.6 mL
